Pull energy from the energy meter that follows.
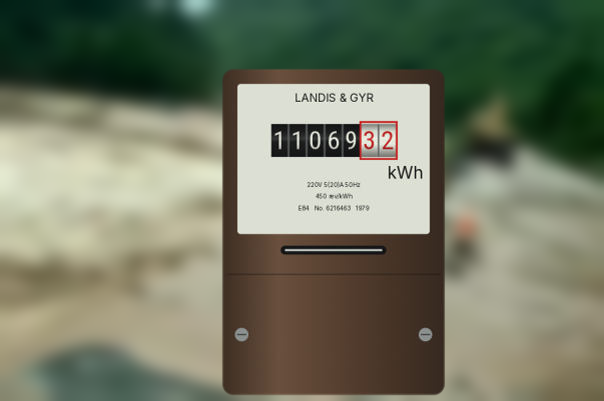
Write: 11069.32 kWh
